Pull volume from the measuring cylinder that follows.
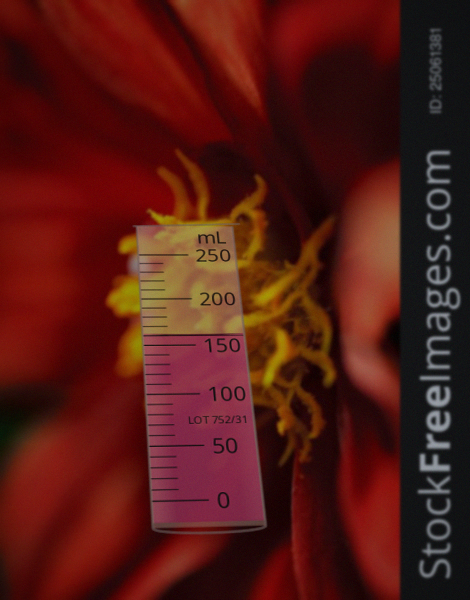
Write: 160 mL
